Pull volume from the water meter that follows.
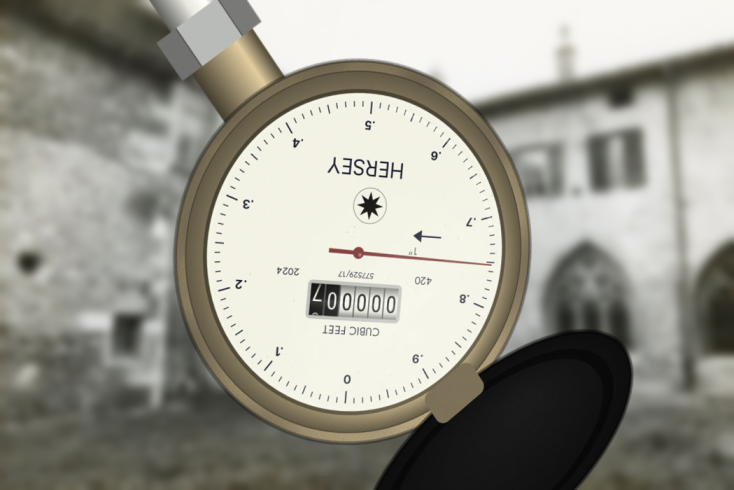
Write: 6.75 ft³
